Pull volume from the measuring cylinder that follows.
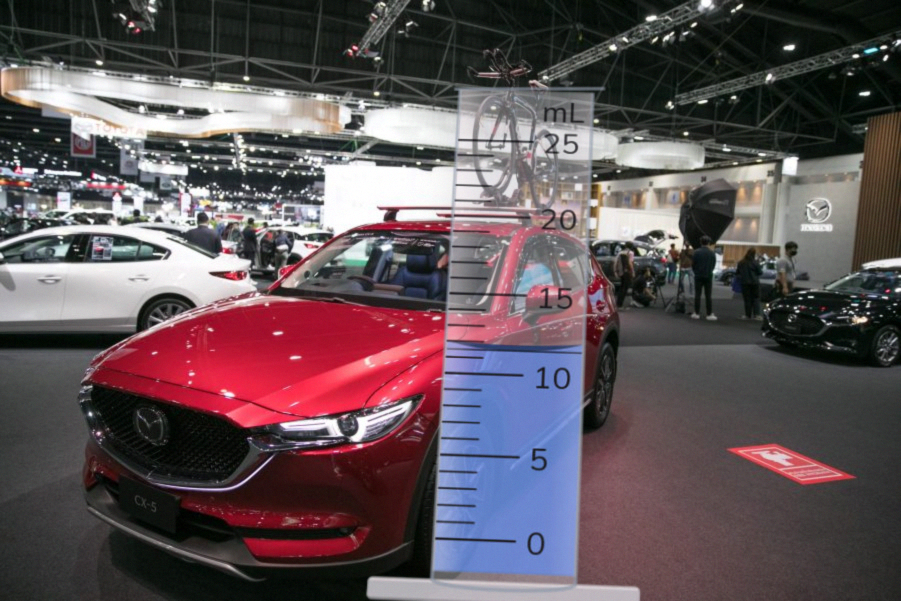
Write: 11.5 mL
